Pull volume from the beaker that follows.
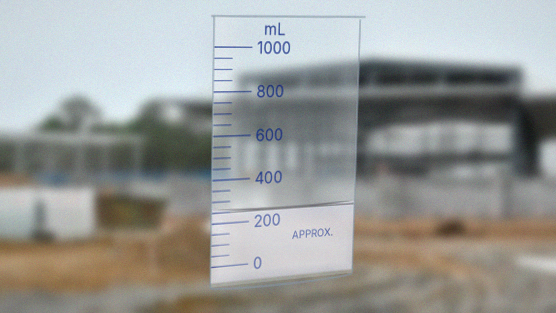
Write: 250 mL
